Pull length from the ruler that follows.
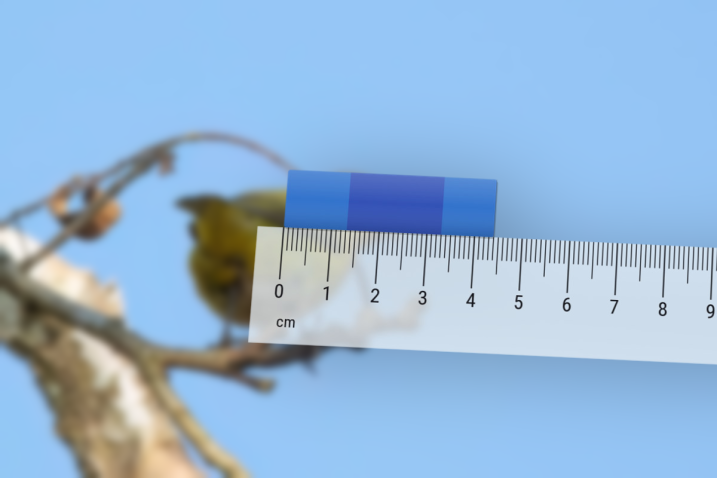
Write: 4.4 cm
